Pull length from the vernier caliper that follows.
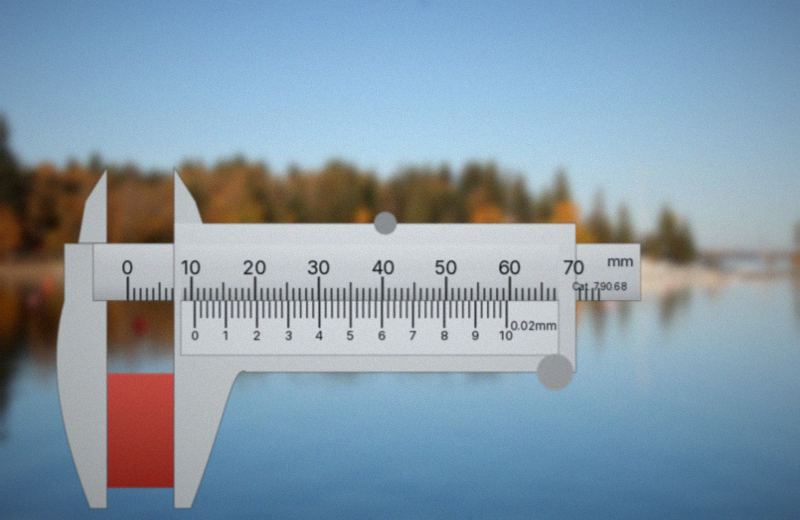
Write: 10.5 mm
